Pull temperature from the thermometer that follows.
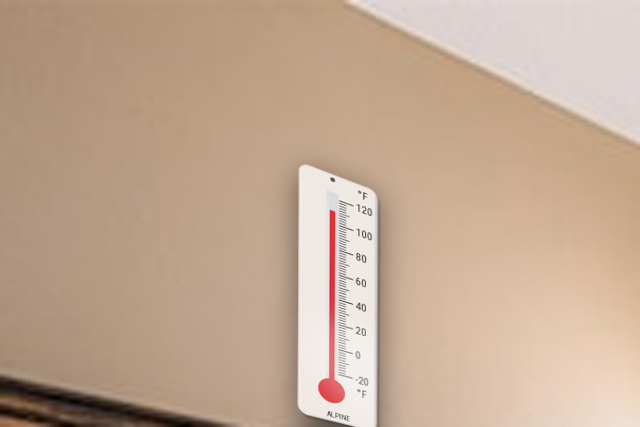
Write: 110 °F
